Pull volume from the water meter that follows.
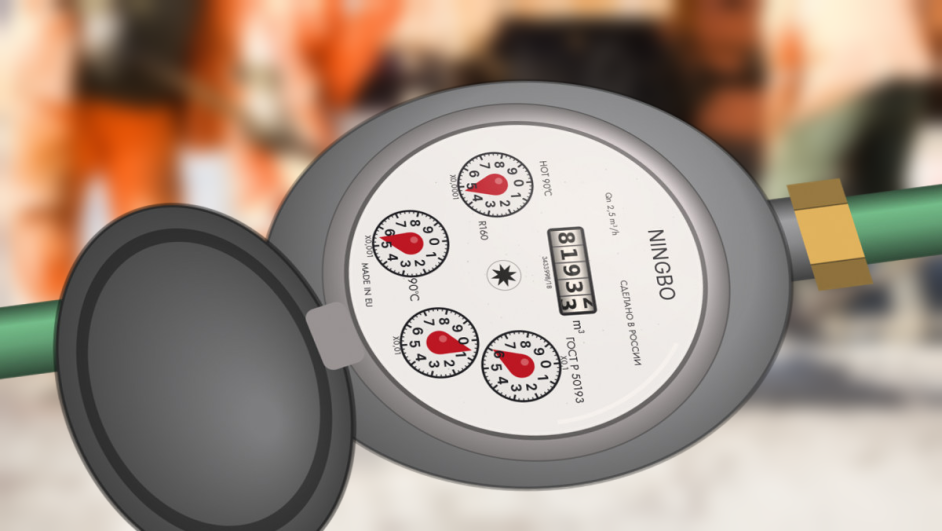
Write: 81932.6054 m³
